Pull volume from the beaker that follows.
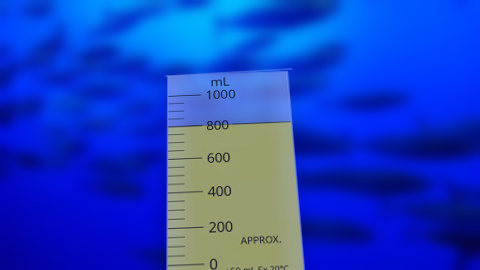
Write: 800 mL
